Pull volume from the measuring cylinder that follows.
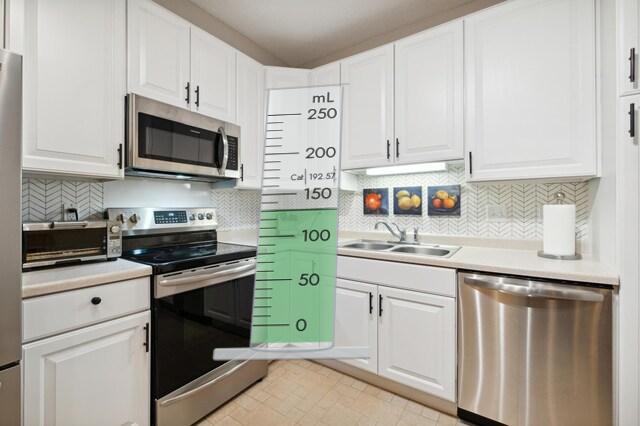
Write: 130 mL
